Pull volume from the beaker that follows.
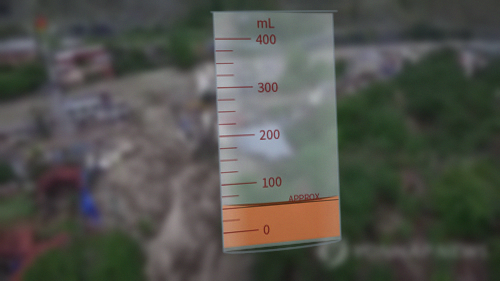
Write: 50 mL
